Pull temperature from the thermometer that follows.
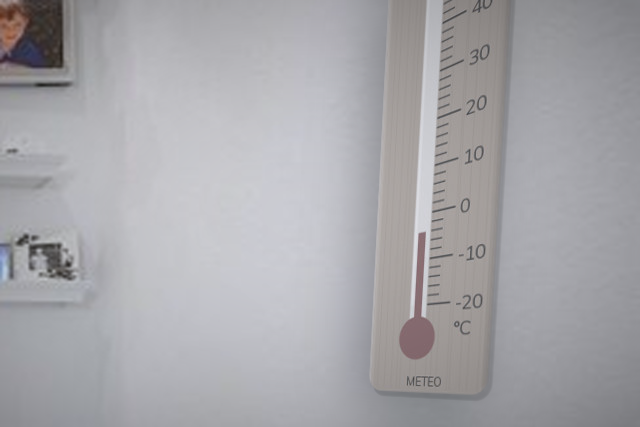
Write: -4 °C
